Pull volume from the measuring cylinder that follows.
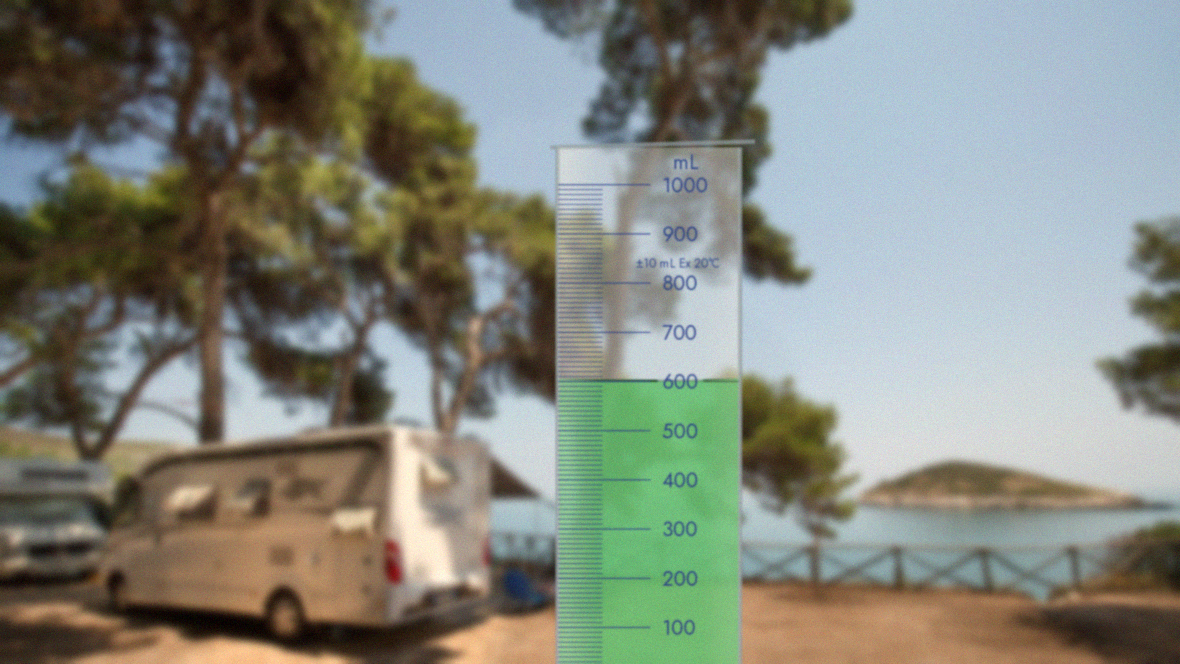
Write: 600 mL
